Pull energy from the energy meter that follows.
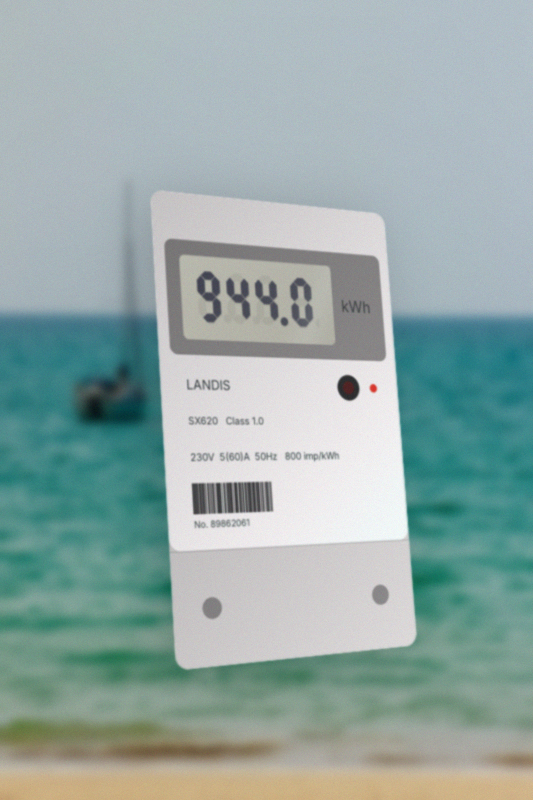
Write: 944.0 kWh
